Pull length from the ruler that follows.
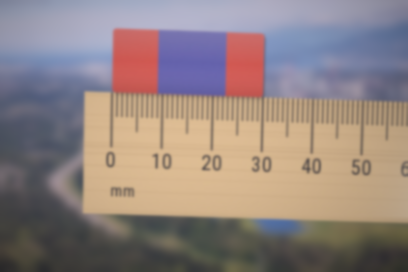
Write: 30 mm
